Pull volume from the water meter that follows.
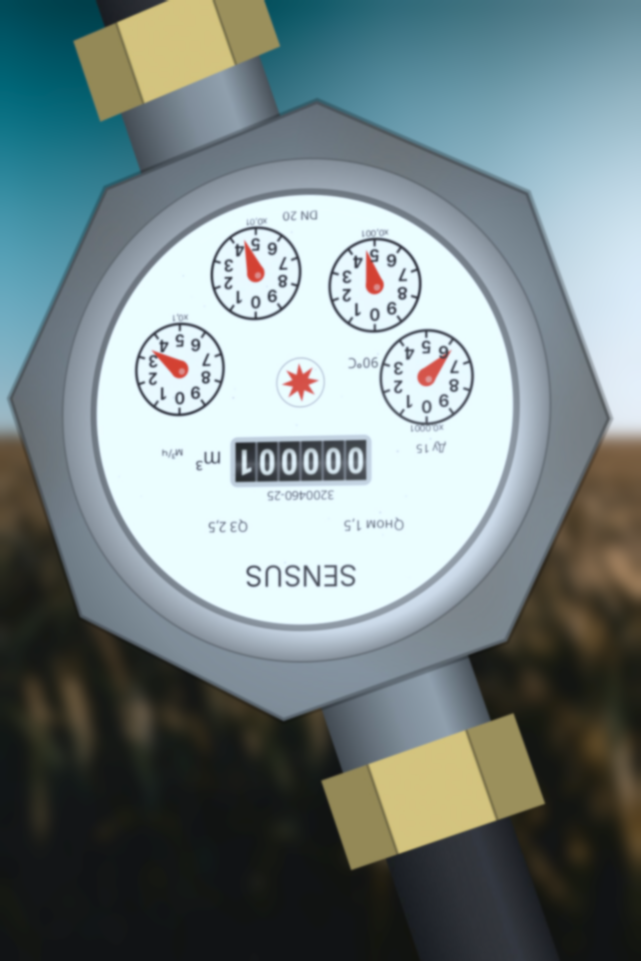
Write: 1.3446 m³
